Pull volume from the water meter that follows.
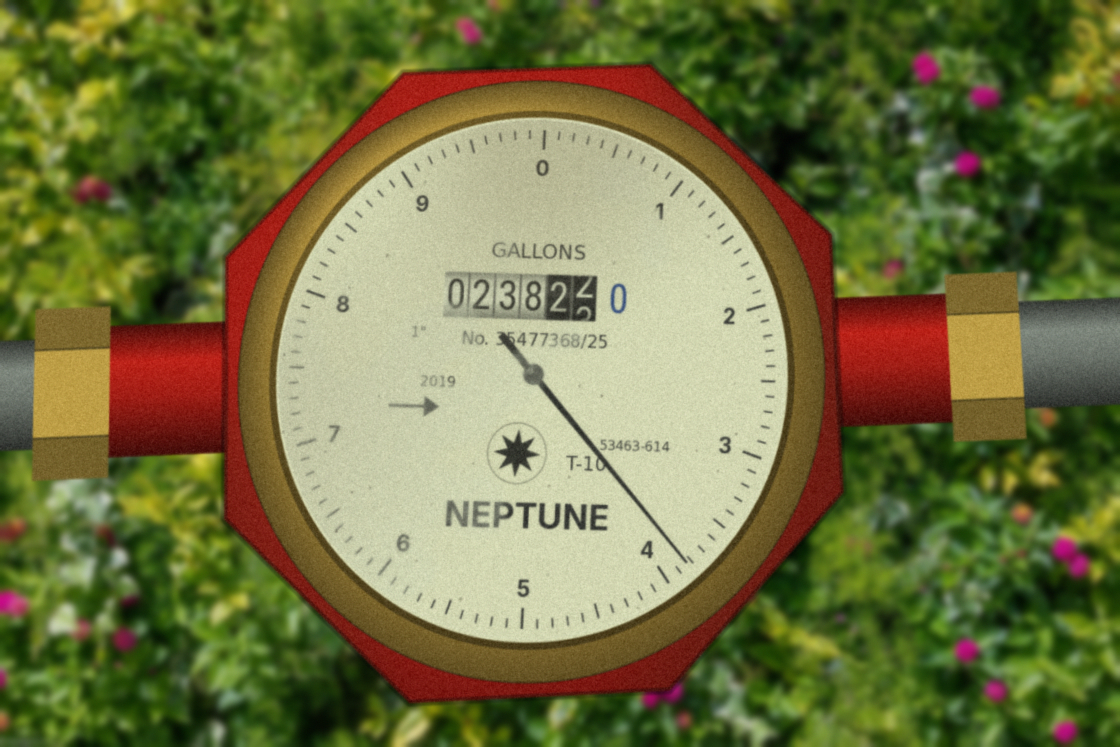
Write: 238223.8 gal
